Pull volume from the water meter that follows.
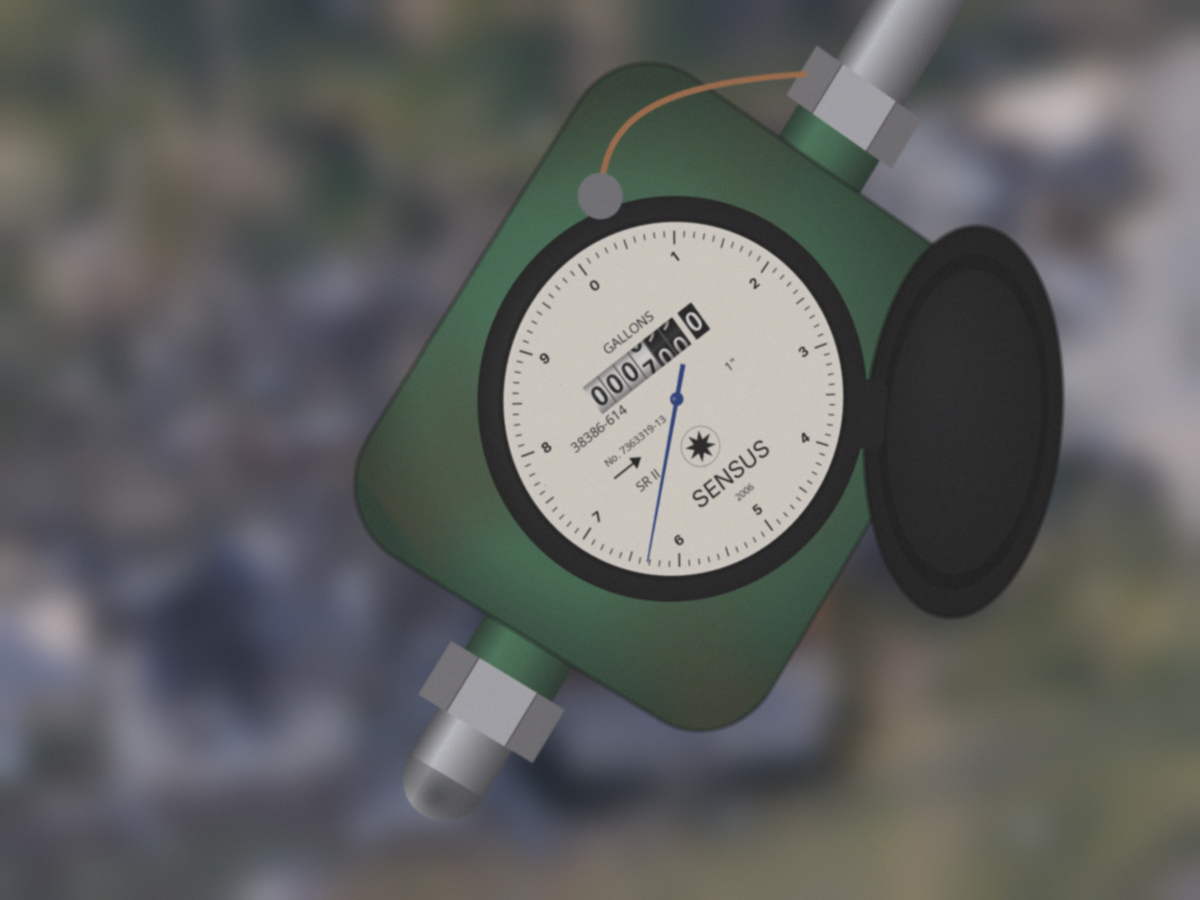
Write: 6996.3 gal
